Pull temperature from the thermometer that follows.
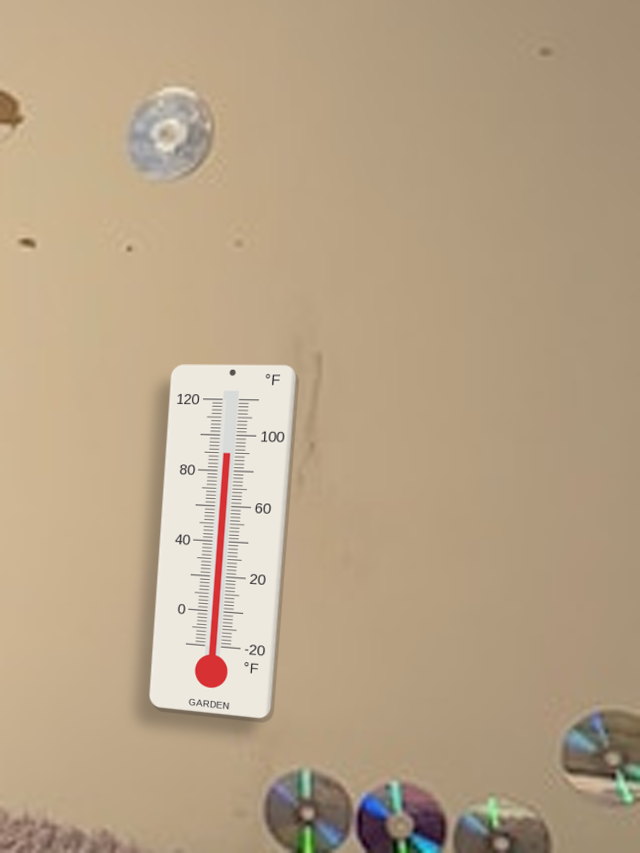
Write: 90 °F
